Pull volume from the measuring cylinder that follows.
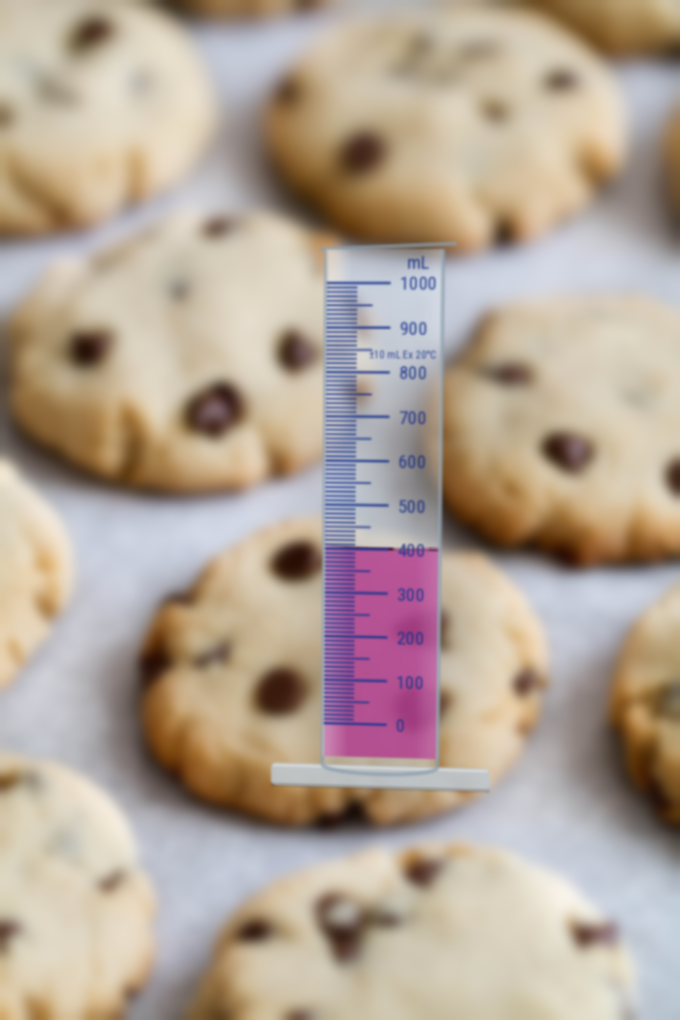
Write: 400 mL
